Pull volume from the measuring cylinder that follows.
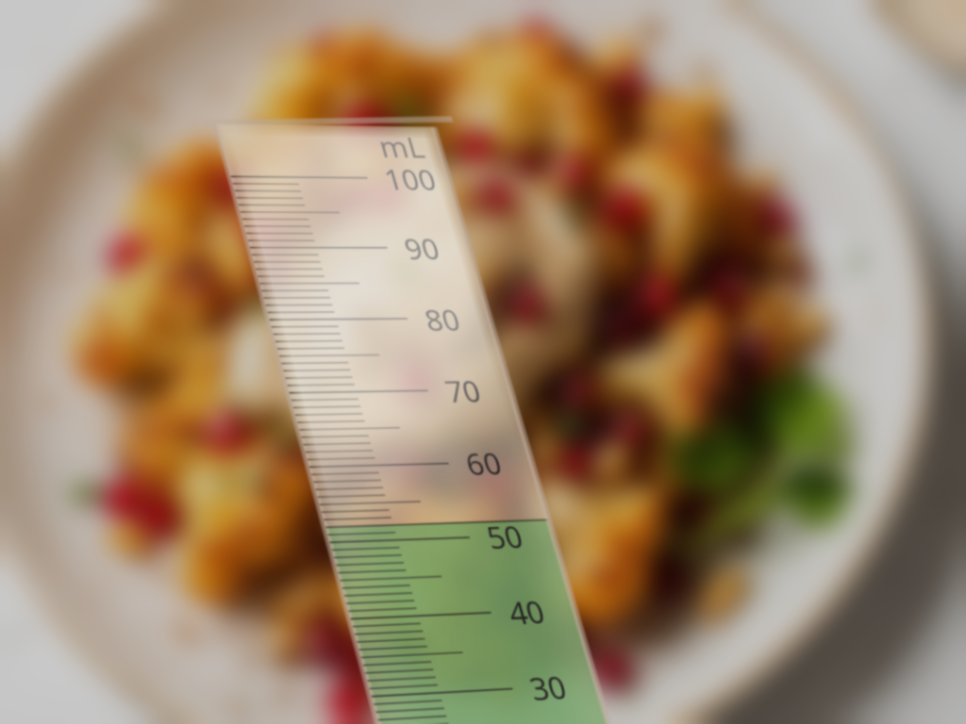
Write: 52 mL
